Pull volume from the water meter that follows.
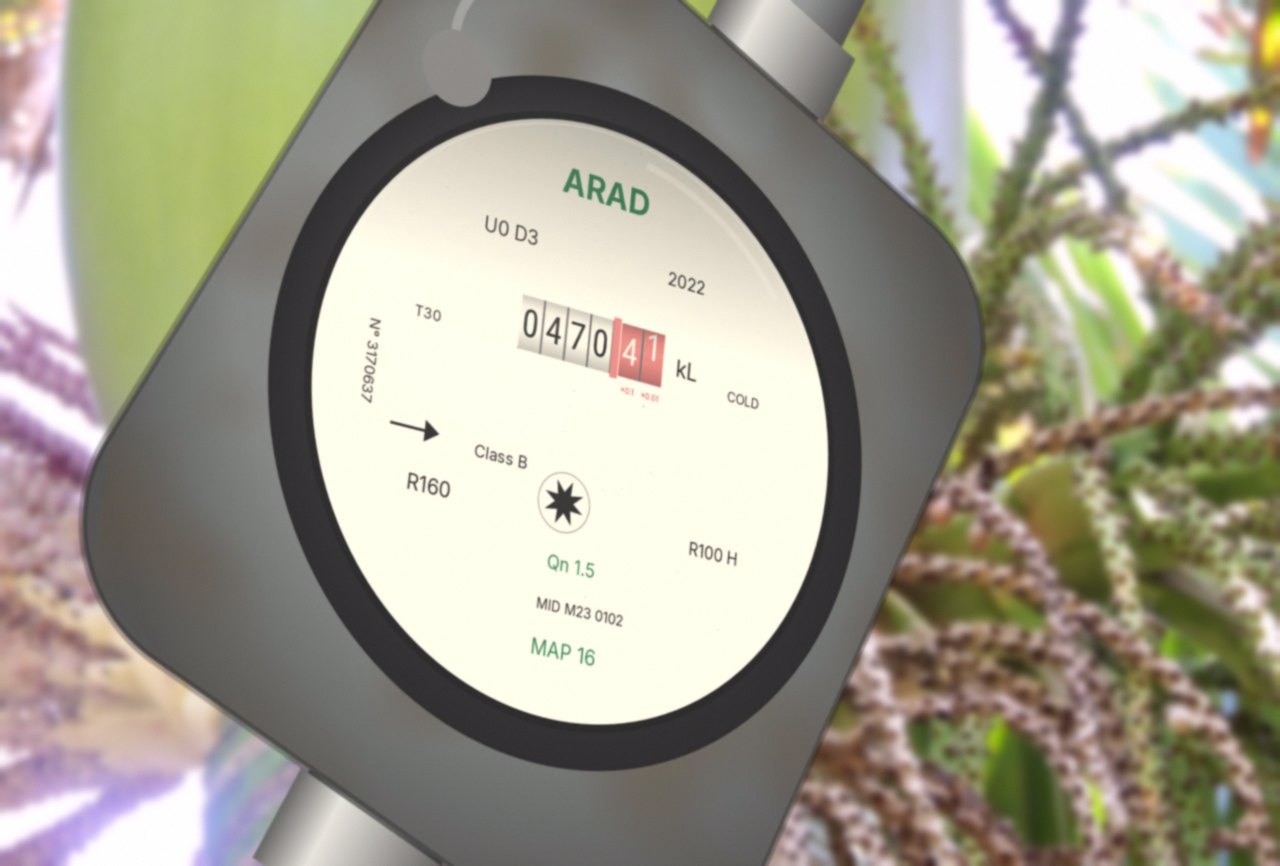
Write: 470.41 kL
